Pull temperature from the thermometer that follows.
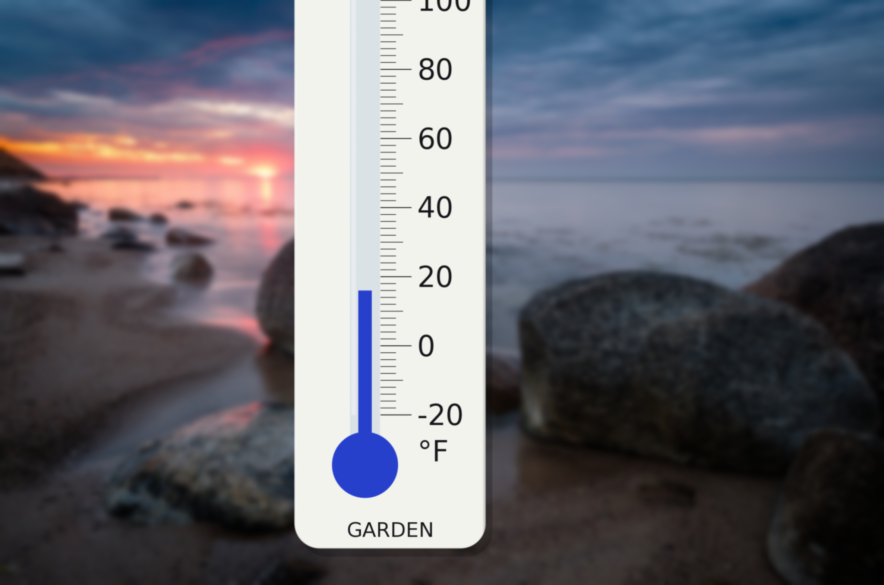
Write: 16 °F
